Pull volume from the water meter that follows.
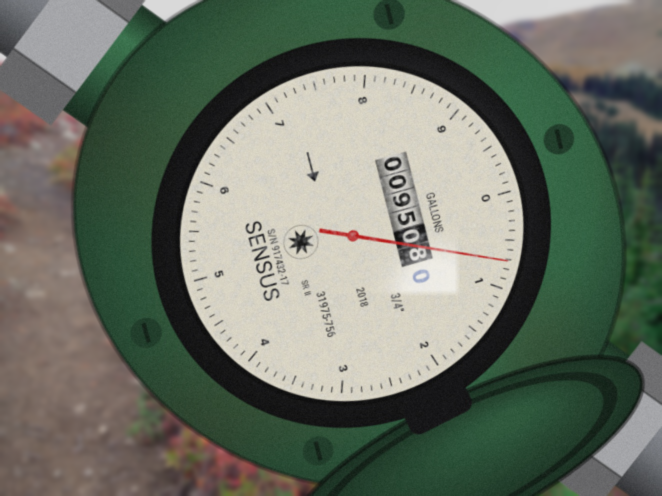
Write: 95080.7 gal
